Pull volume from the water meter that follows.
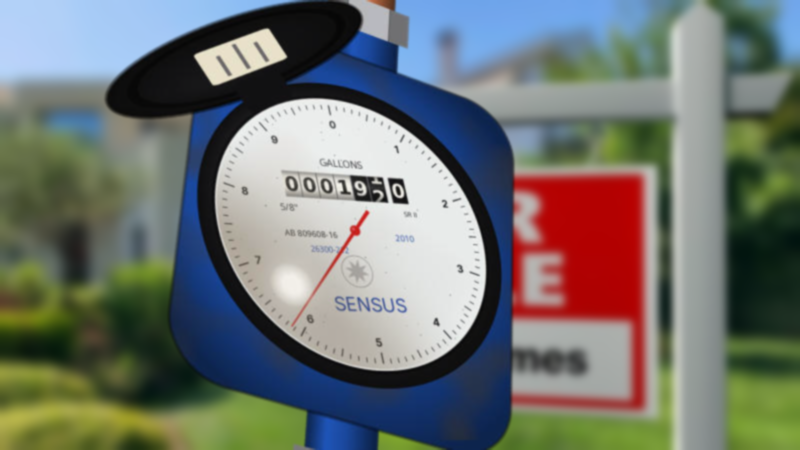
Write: 1916.1 gal
